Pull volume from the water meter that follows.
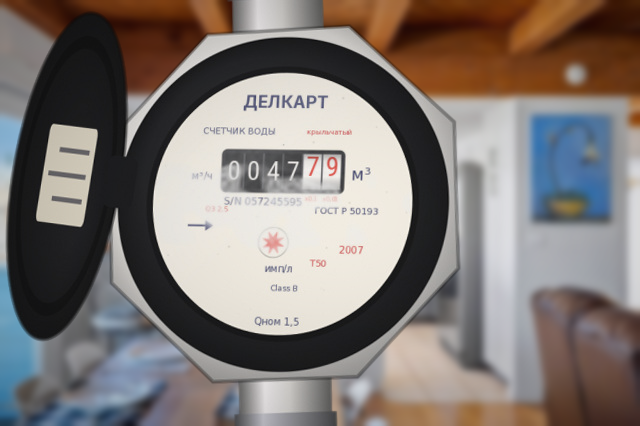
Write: 47.79 m³
